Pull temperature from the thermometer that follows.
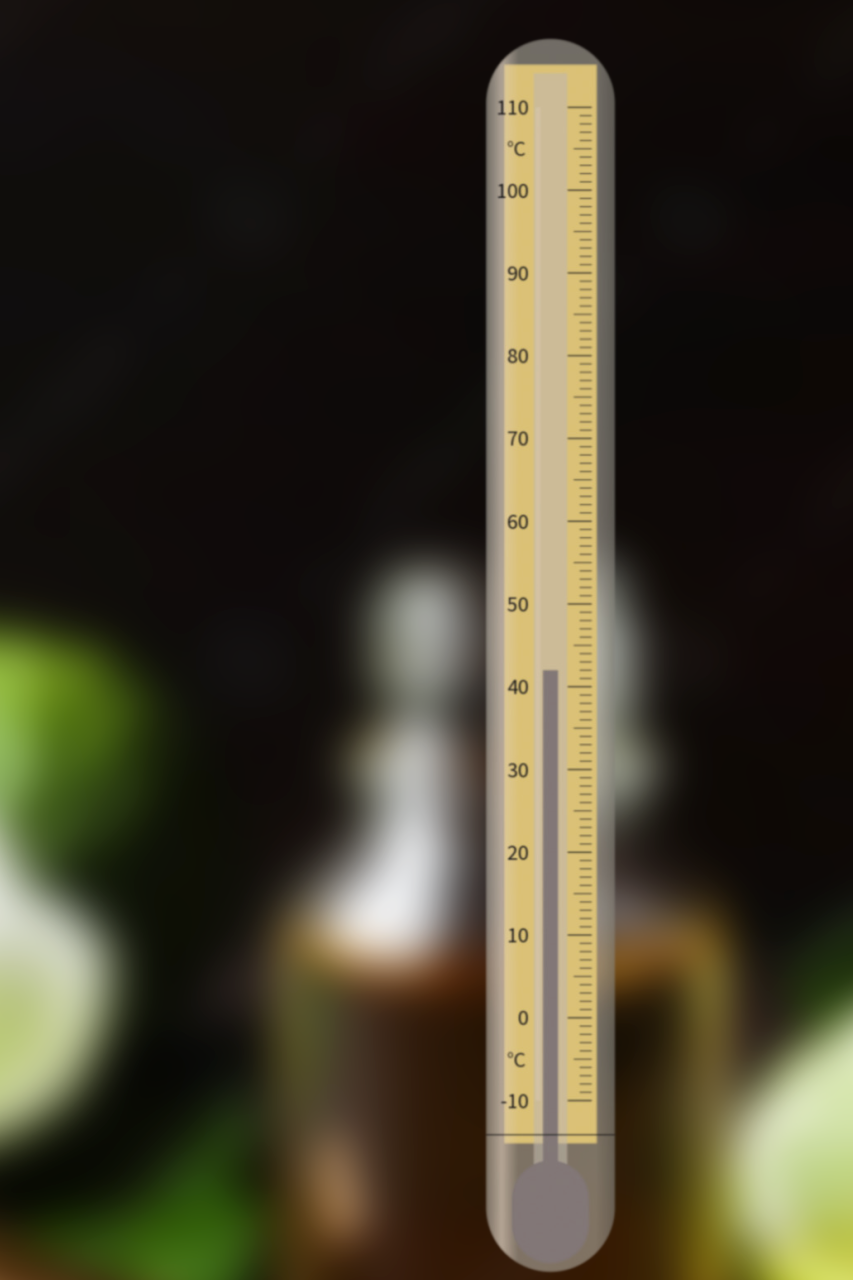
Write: 42 °C
